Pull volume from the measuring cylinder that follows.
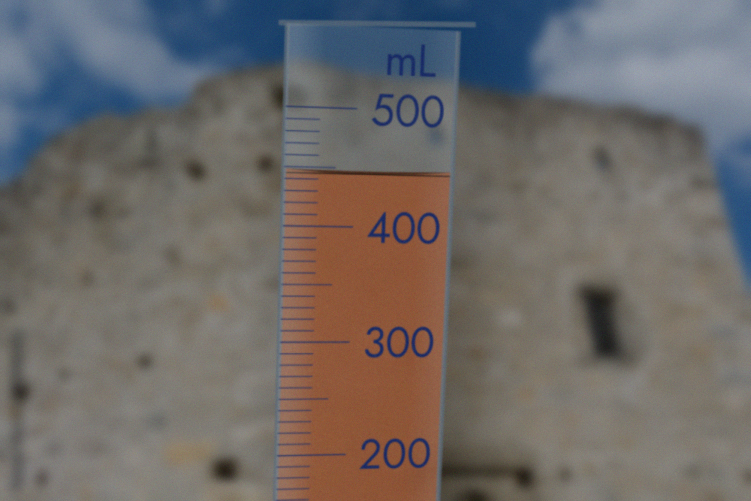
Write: 445 mL
